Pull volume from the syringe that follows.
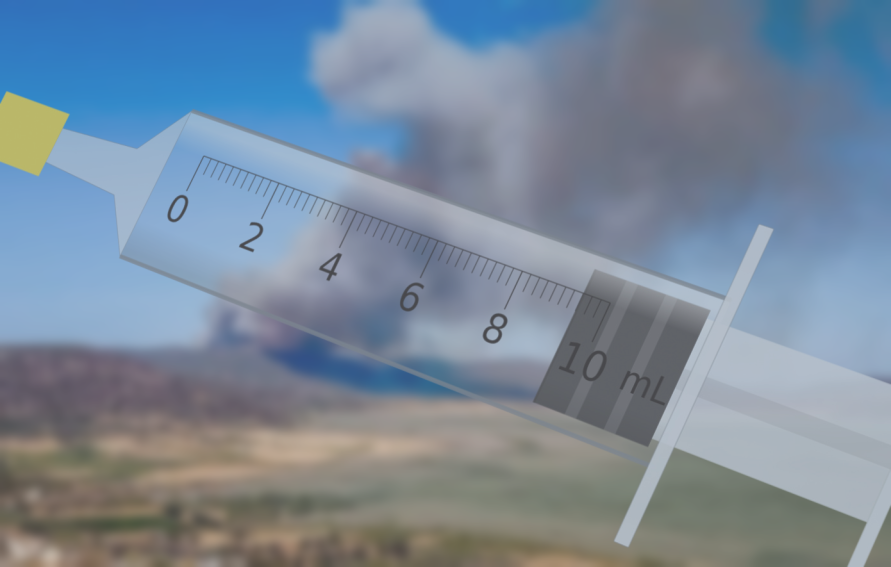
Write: 9.4 mL
